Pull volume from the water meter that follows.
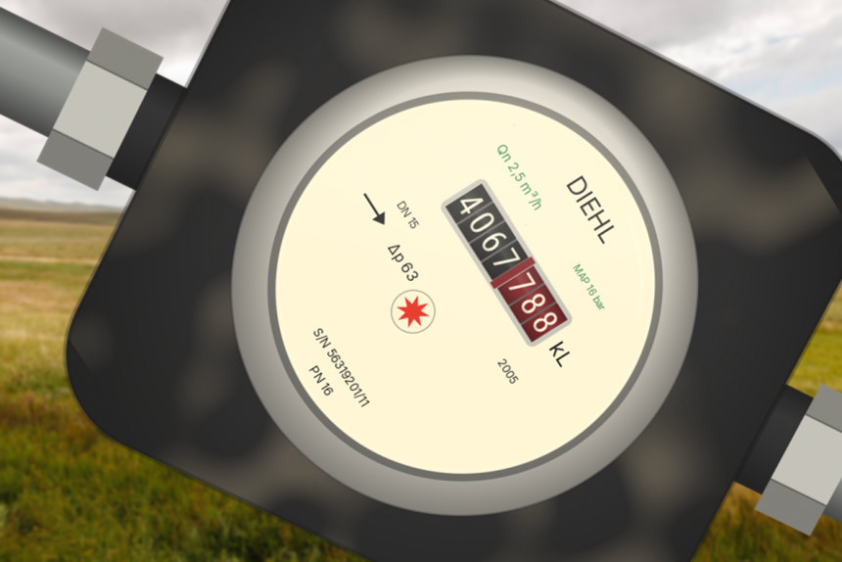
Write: 4067.788 kL
